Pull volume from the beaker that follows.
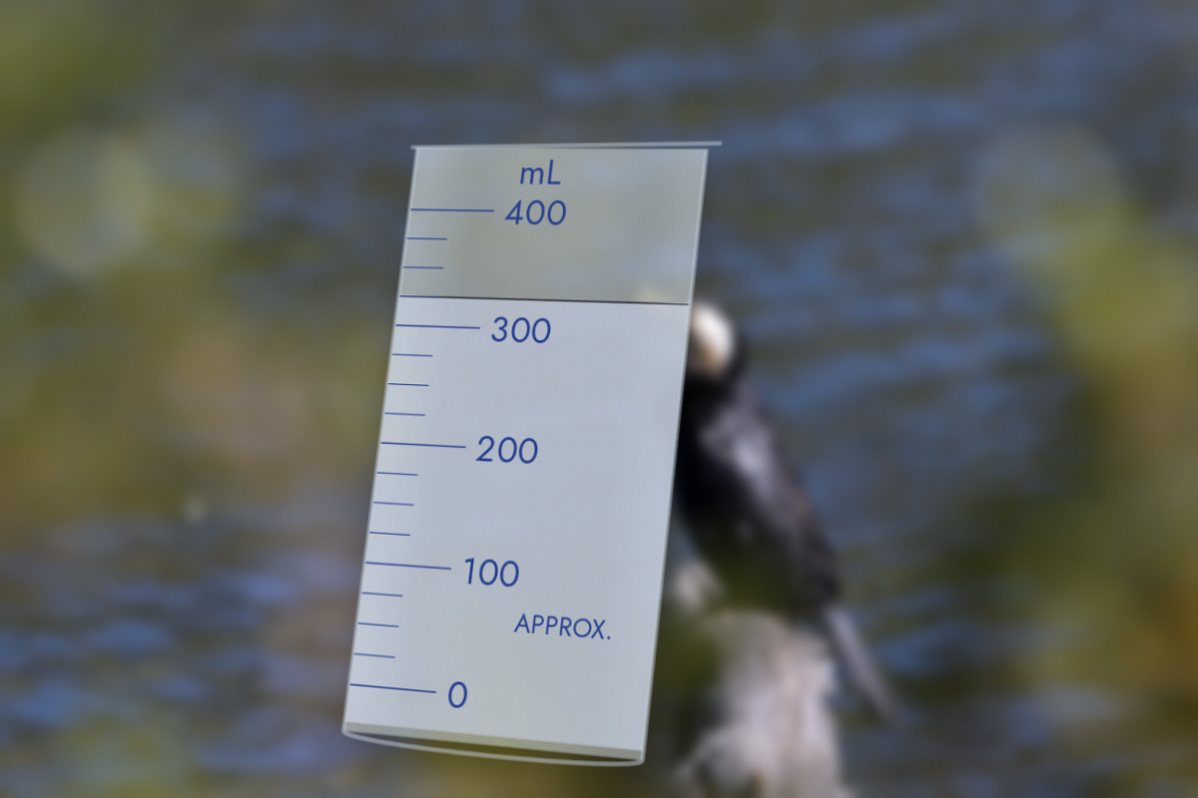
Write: 325 mL
